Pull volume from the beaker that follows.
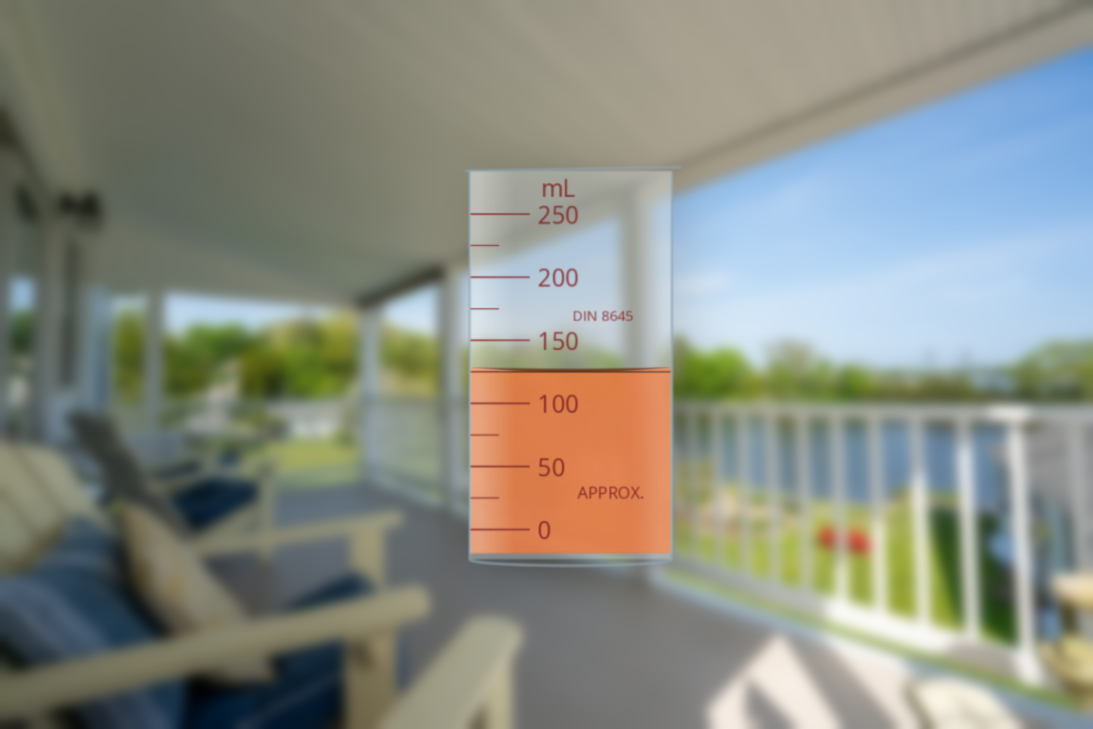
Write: 125 mL
